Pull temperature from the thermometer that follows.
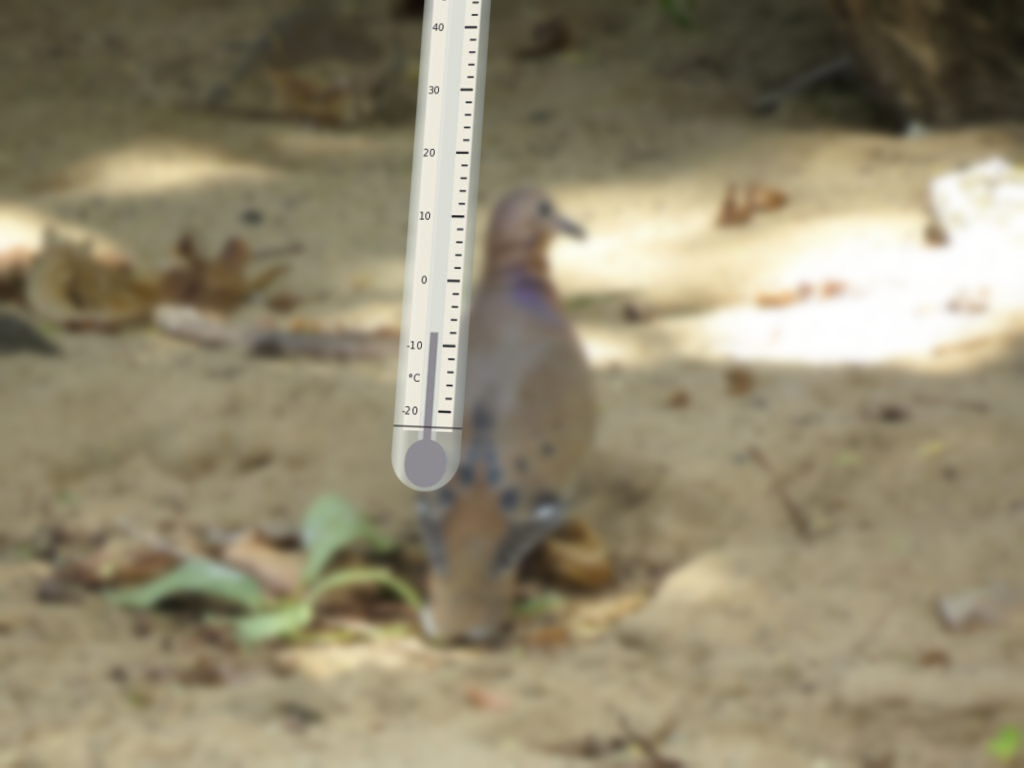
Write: -8 °C
